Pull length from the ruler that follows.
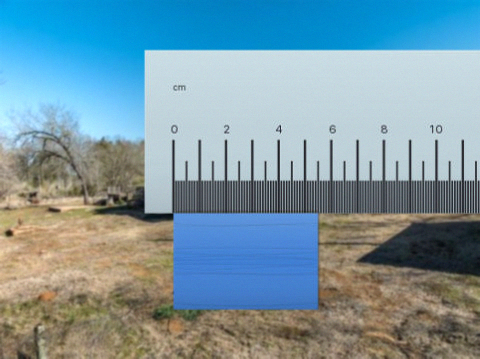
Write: 5.5 cm
